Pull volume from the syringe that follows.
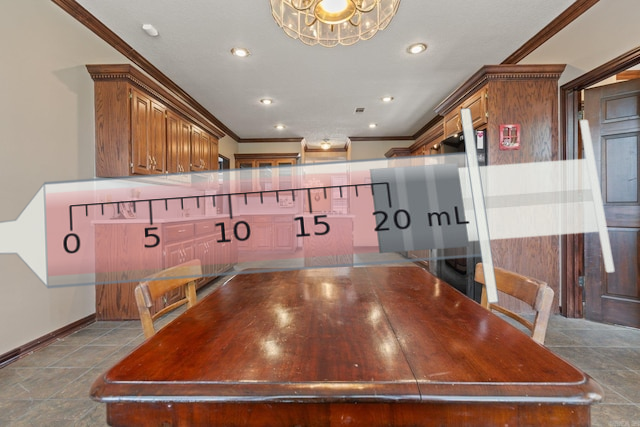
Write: 19 mL
